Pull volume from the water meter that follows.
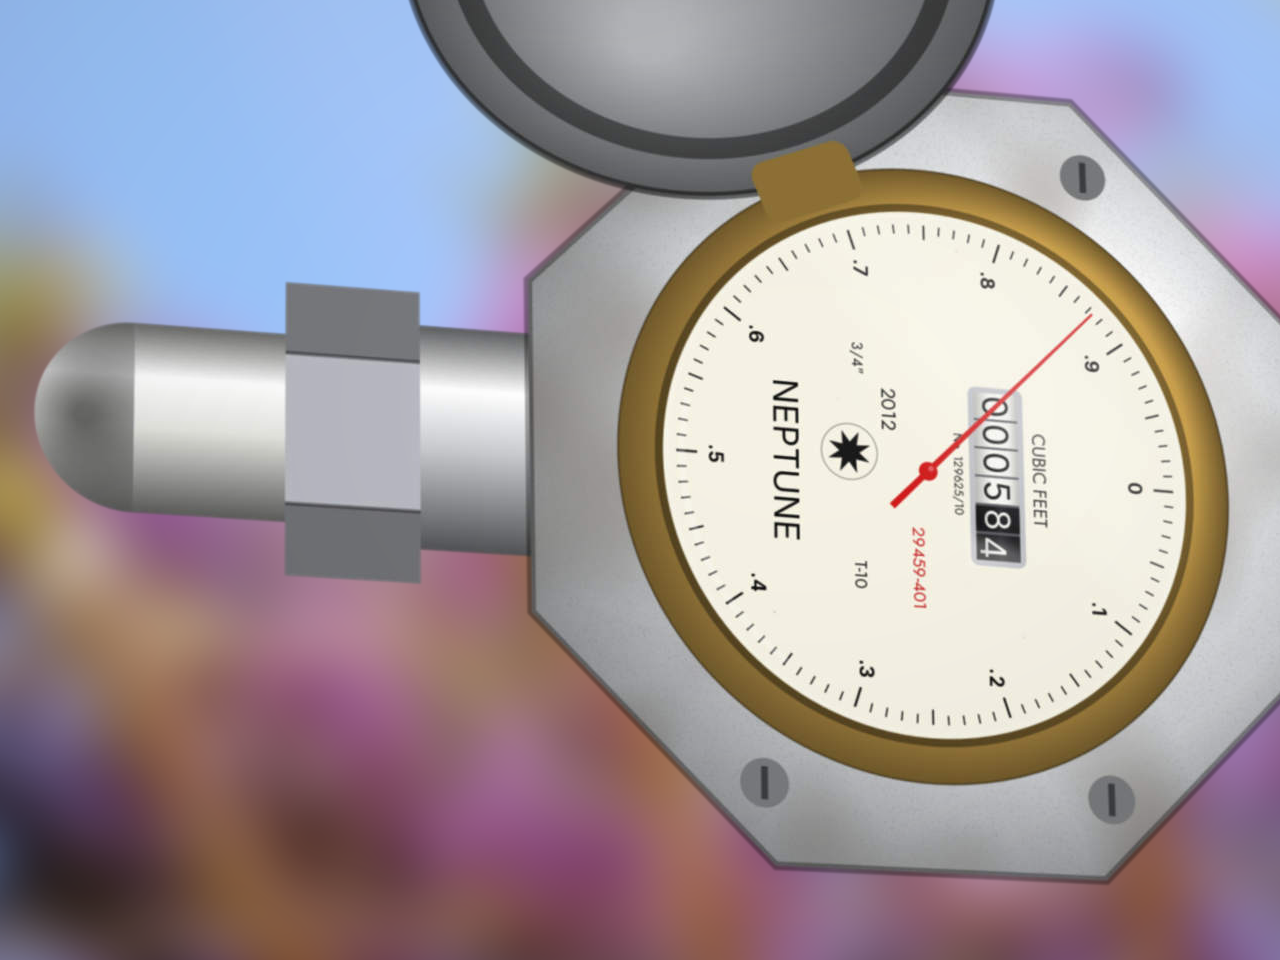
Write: 583.87 ft³
